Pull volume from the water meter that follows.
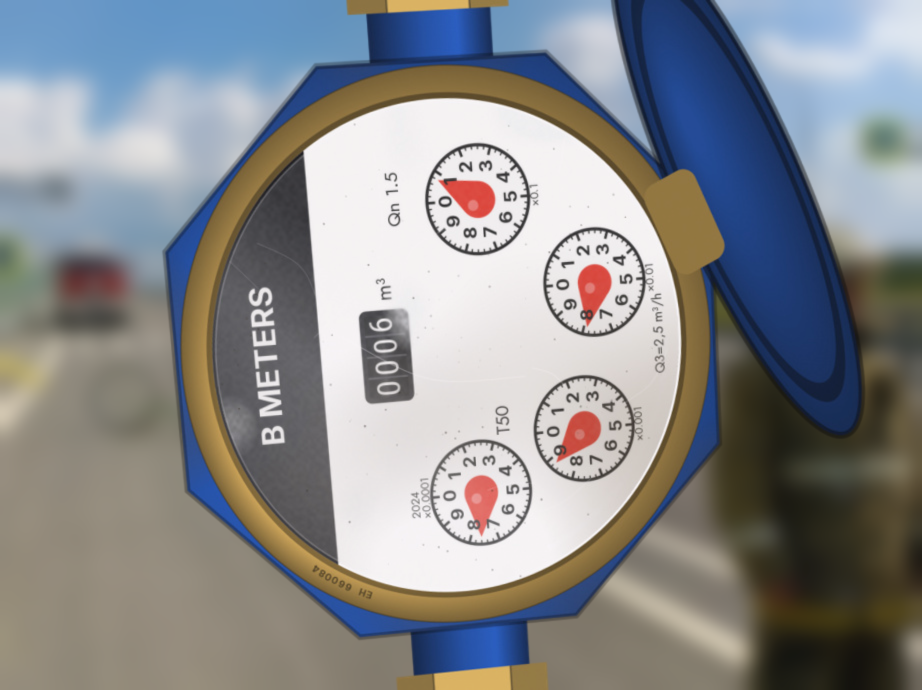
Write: 6.0787 m³
